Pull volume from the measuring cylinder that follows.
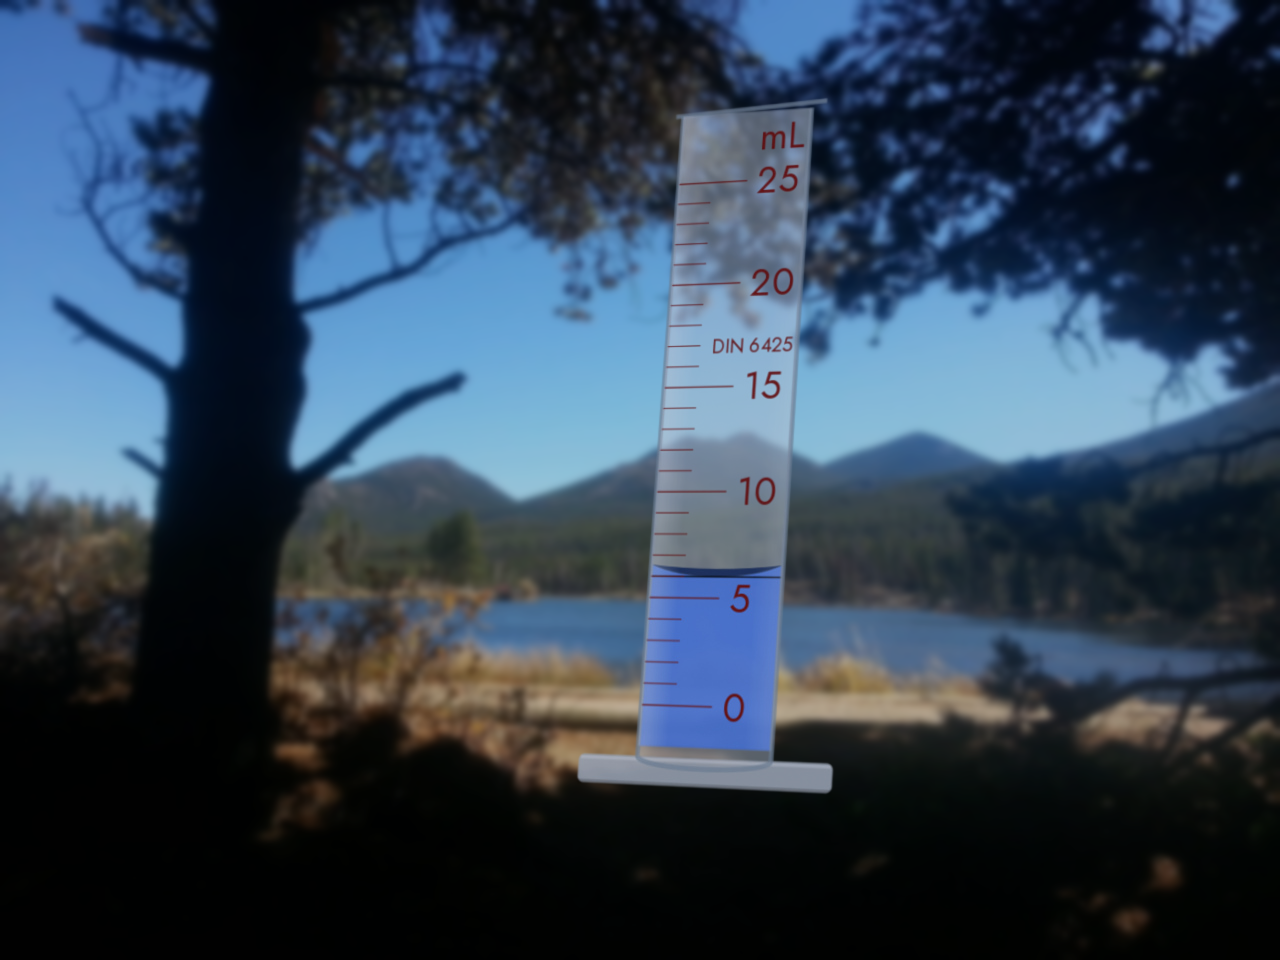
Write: 6 mL
